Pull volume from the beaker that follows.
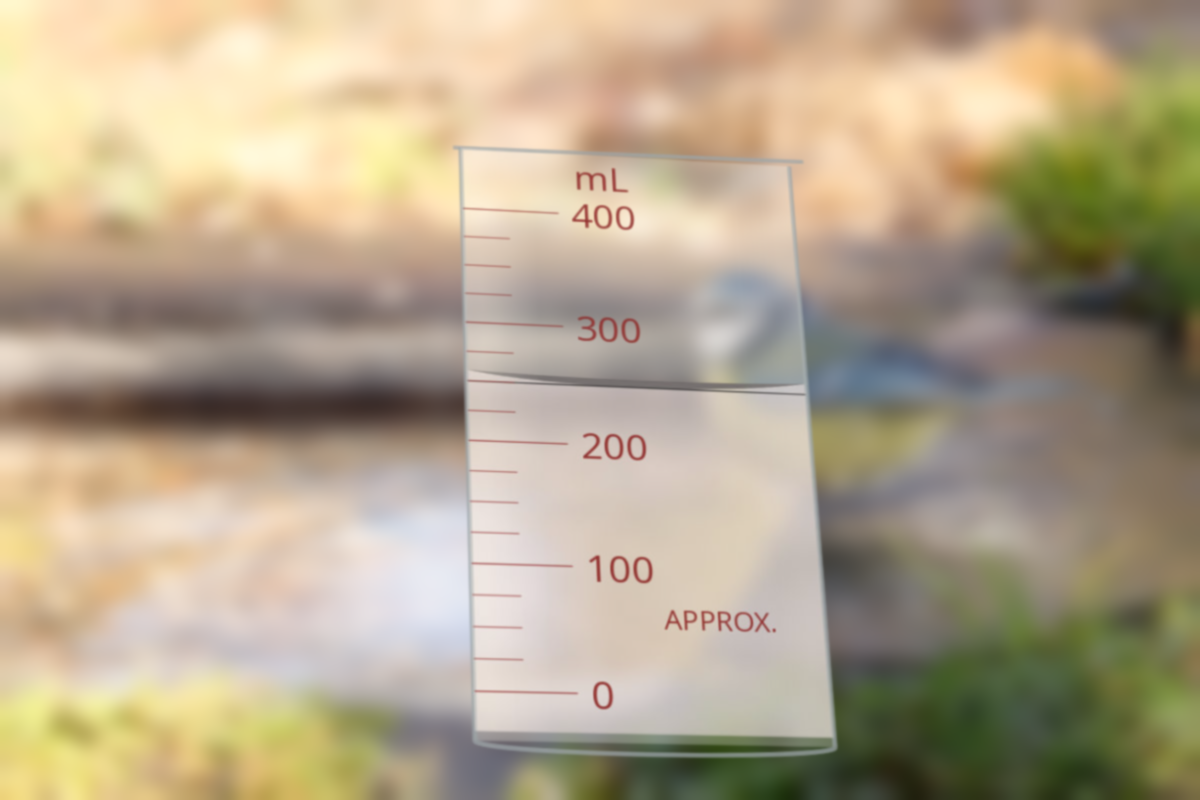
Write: 250 mL
